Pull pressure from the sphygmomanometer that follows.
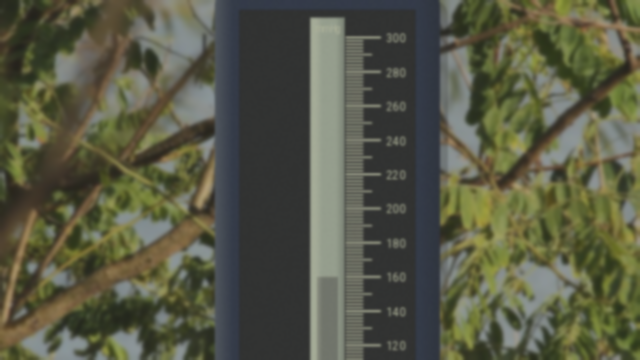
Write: 160 mmHg
